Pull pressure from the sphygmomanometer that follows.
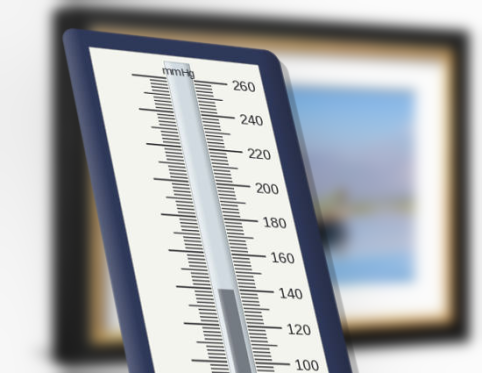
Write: 140 mmHg
